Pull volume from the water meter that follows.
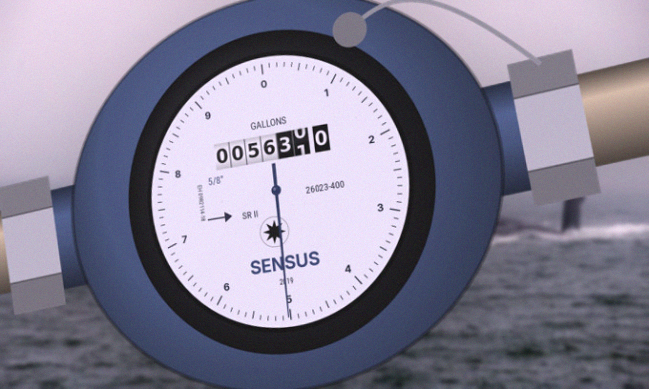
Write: 56305.0 gal
